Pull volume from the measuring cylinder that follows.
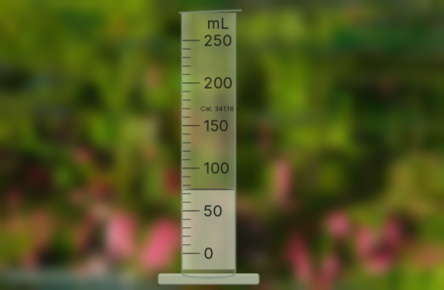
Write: 75 mL
